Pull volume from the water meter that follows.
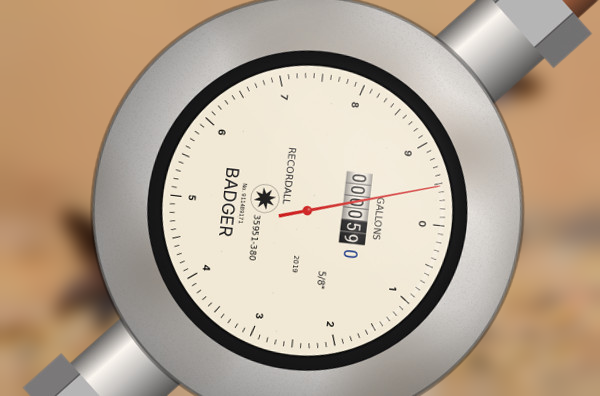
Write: 589.5 gal
